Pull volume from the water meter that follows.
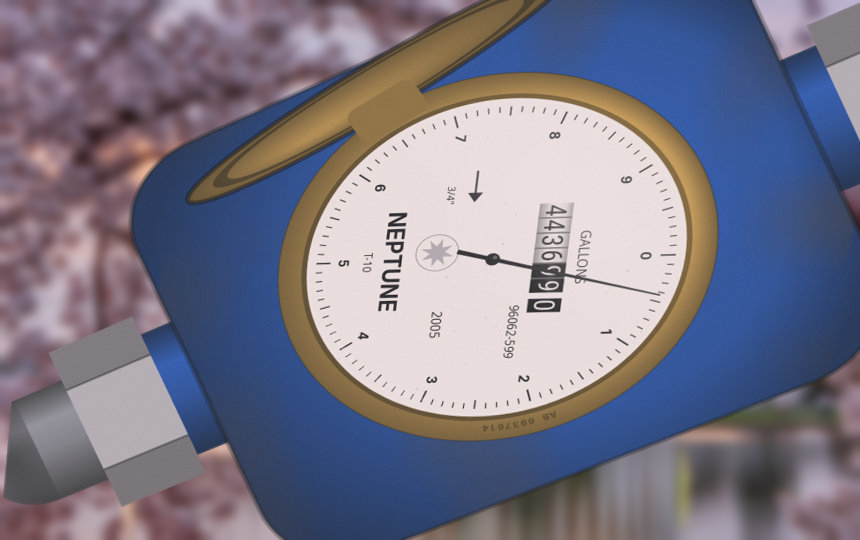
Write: 4436990.4 gal
